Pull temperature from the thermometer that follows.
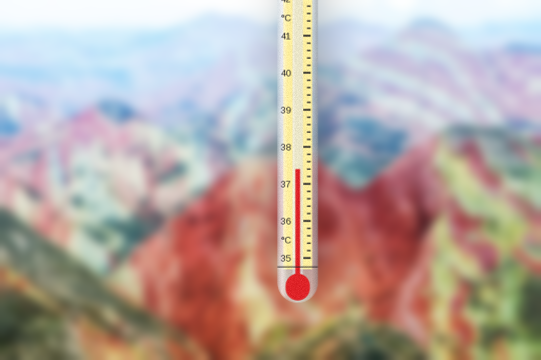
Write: 37.4 °C
